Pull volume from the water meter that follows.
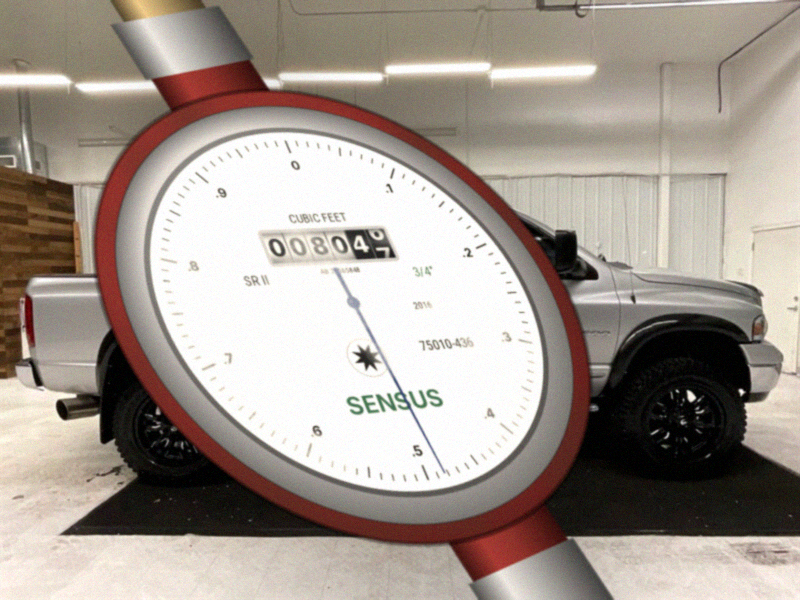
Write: 8046.48 ft³
